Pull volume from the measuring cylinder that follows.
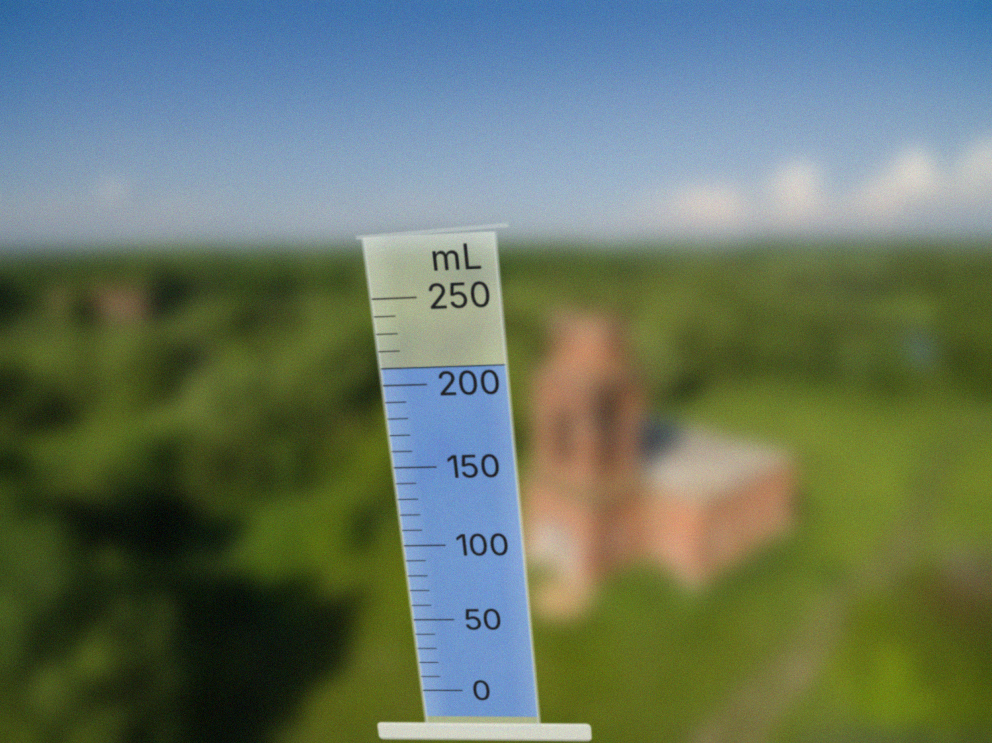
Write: 210 mL
